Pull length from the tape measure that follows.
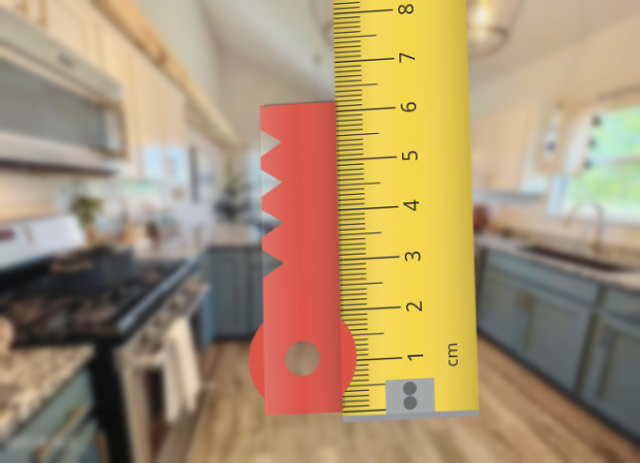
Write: 6.2 cm
